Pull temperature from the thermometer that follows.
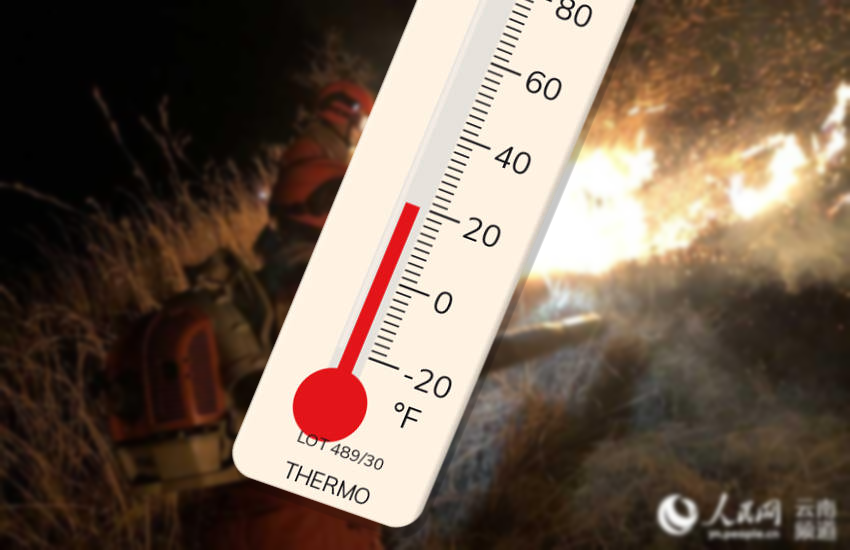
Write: 20 °F
